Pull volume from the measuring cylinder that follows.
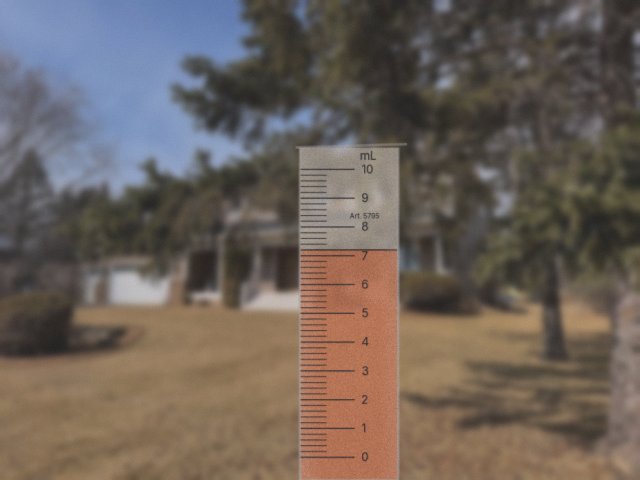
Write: 7.2 mL
